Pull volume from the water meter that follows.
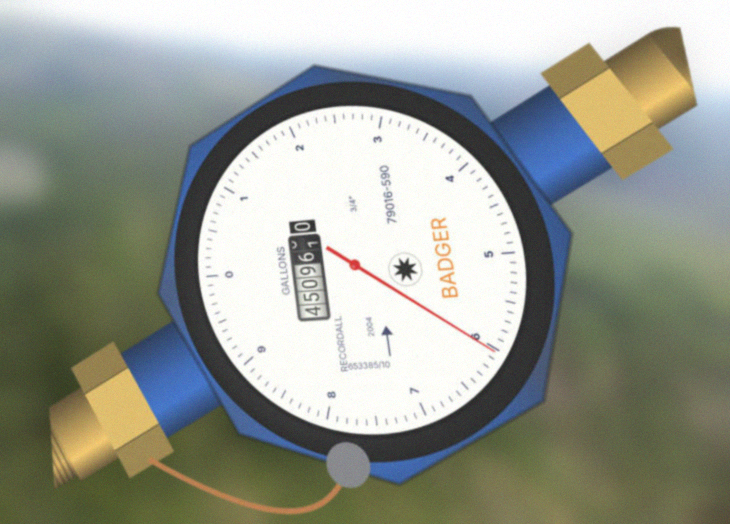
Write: 4509606.0 gal
